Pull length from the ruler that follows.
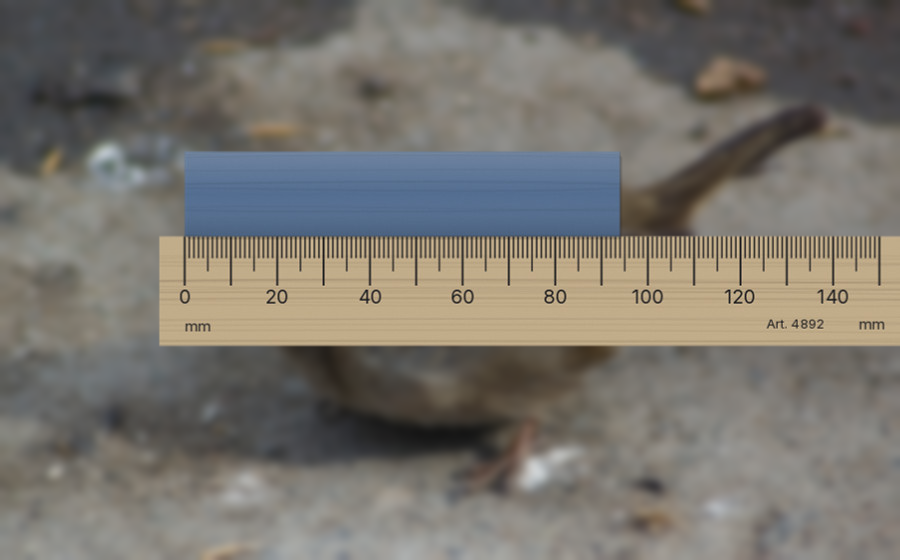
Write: 94 mm
